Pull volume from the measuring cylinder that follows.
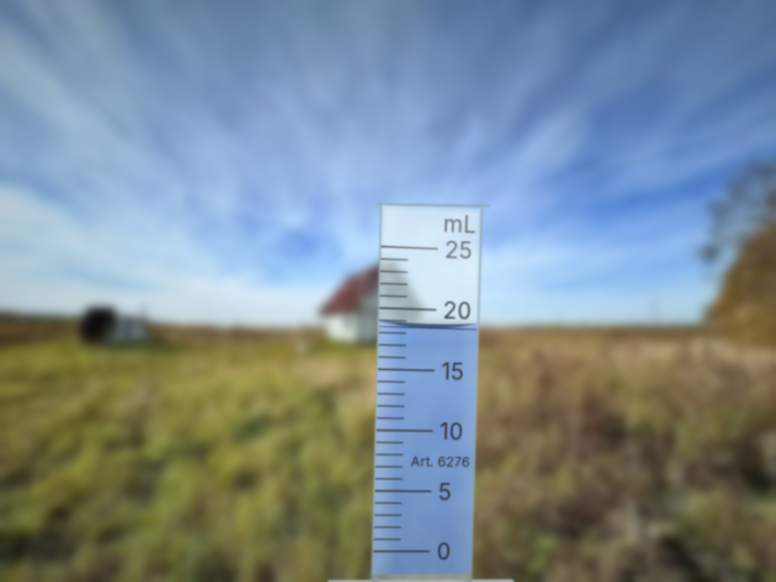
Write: 18.5 mL
